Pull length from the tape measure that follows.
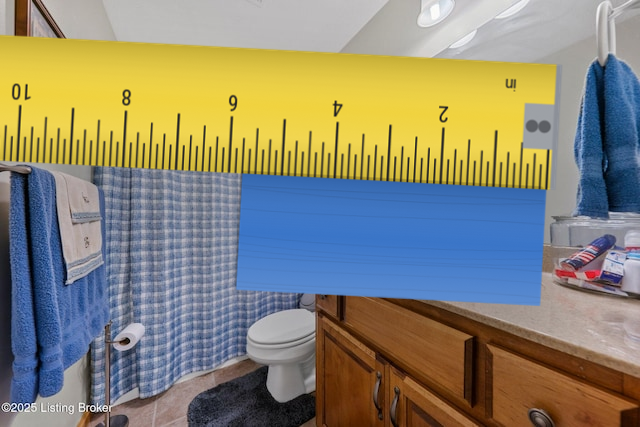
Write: 5.75 in
